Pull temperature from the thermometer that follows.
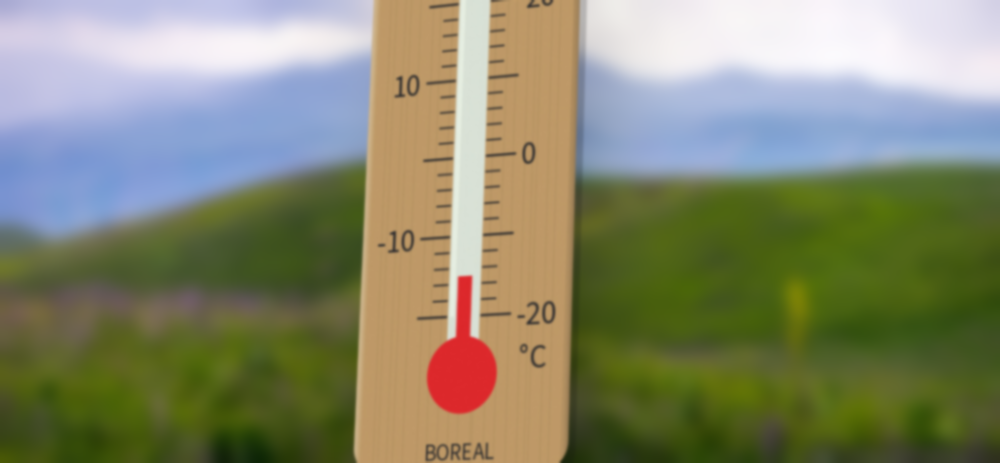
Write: -15 °C
